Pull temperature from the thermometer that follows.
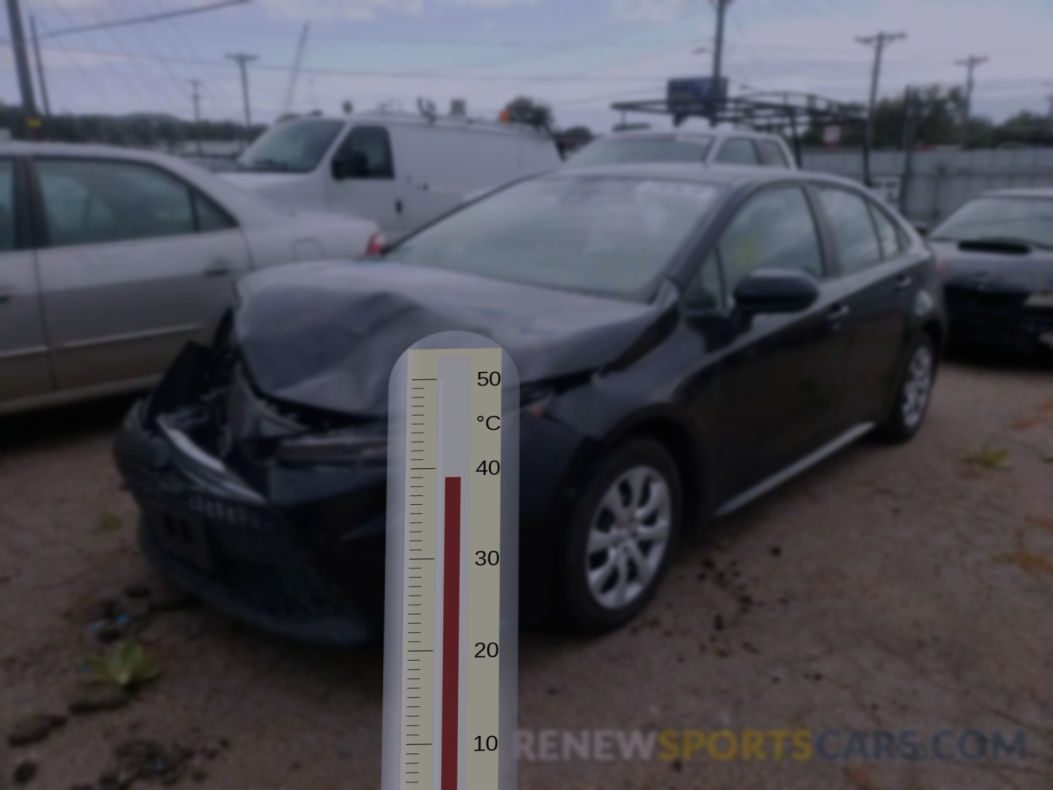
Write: 39 °C
